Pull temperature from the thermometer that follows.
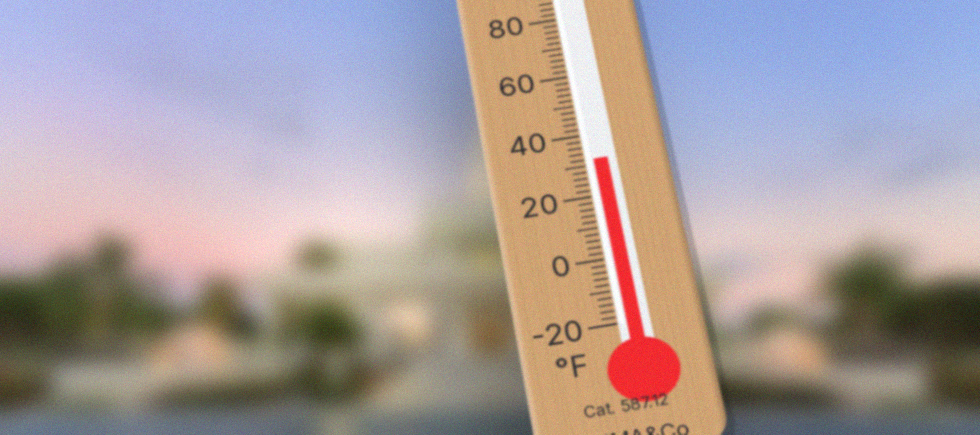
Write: 32 °F
